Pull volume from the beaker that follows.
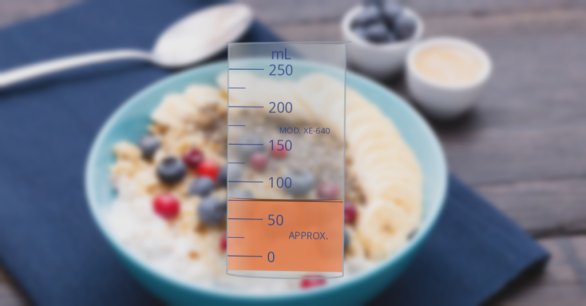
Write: 75 mL
